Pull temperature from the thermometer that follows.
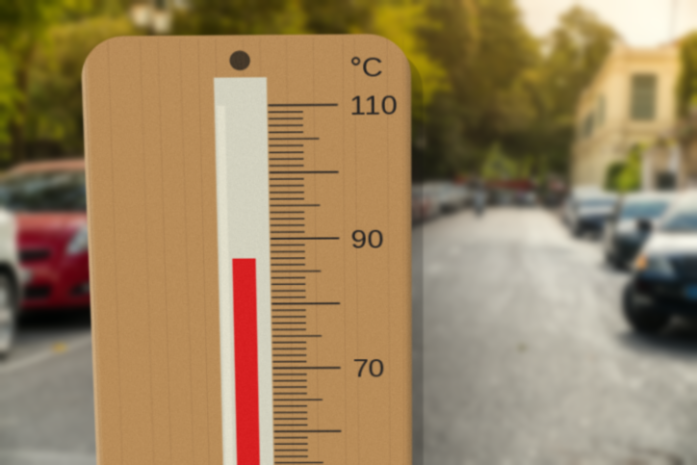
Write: 87 °C
